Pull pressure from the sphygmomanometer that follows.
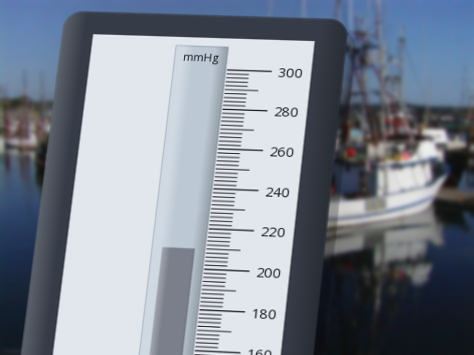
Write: 210 mmHg
